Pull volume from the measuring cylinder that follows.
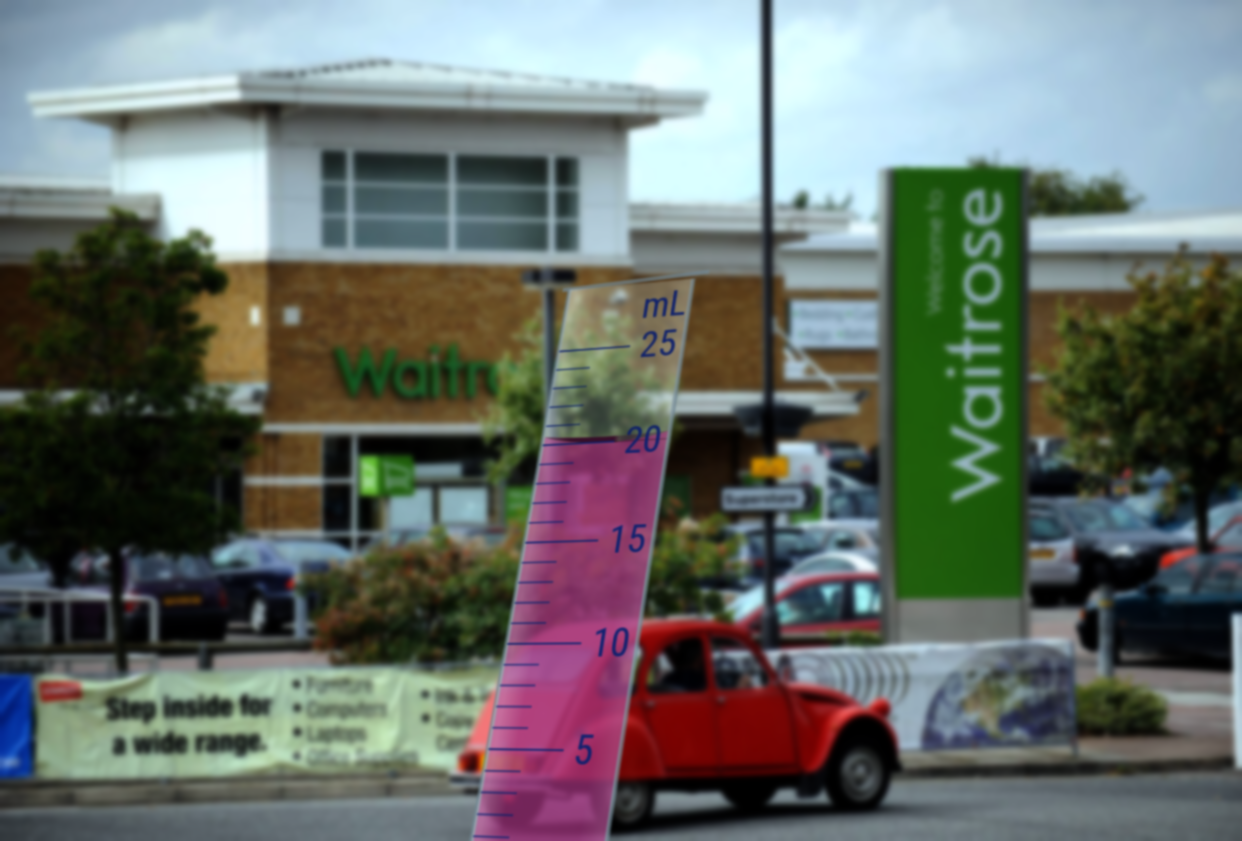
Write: 20 mL
